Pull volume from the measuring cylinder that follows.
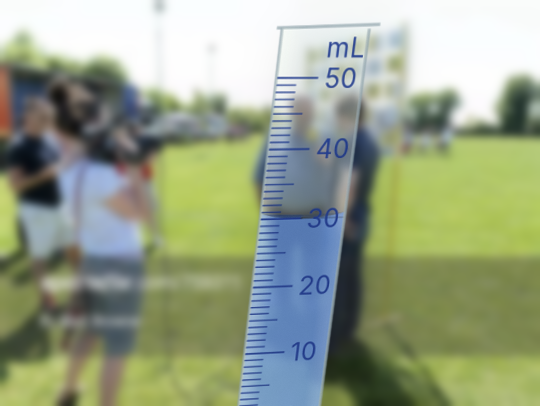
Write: 30 mL
